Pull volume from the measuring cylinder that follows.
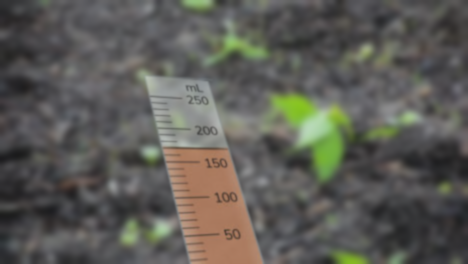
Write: 170 mL
